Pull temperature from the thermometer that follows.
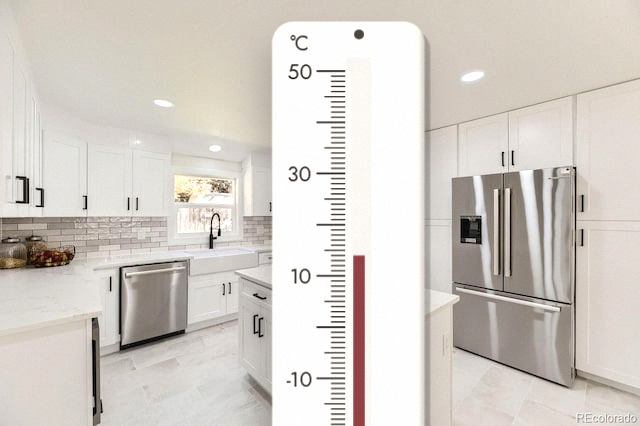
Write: 14 °C
